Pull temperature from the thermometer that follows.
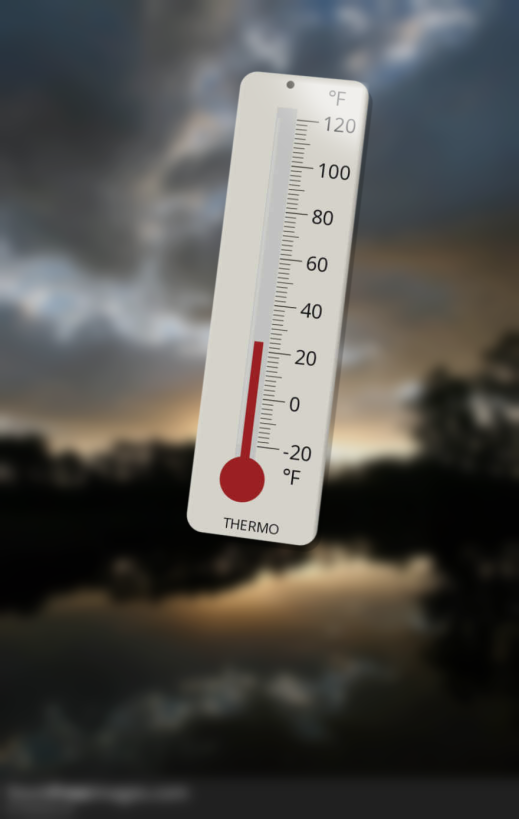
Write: 24 °F
